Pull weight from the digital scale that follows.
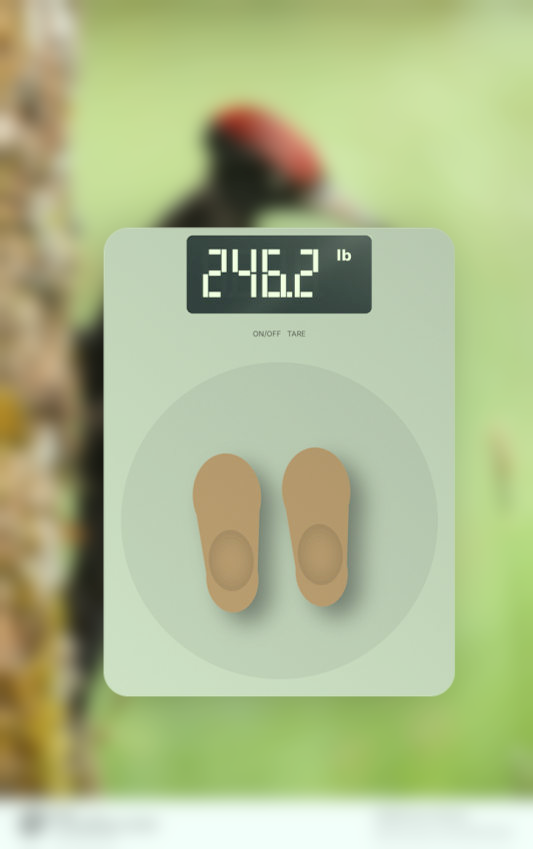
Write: 246.2 lb
